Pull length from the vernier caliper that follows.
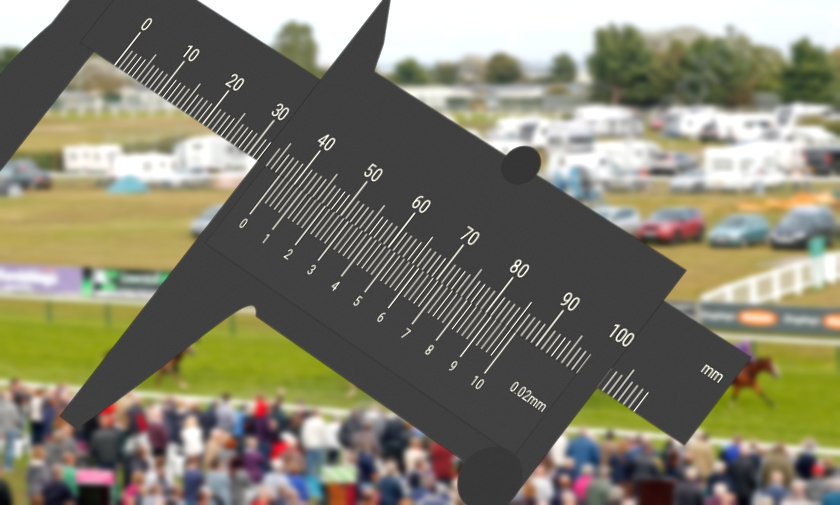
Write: 37.0 mm
